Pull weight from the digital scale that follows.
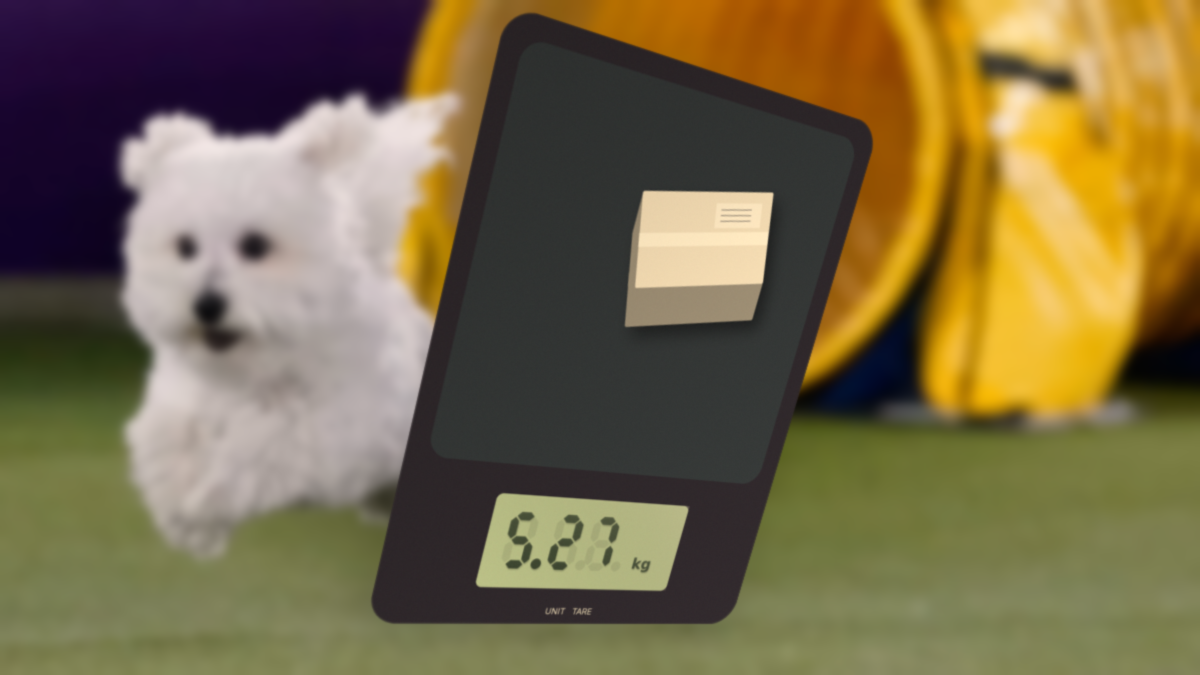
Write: 5.27 kg
